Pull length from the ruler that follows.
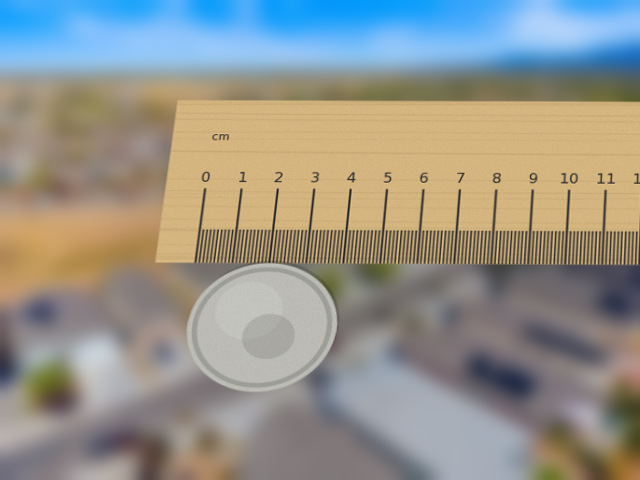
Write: 4 cm
